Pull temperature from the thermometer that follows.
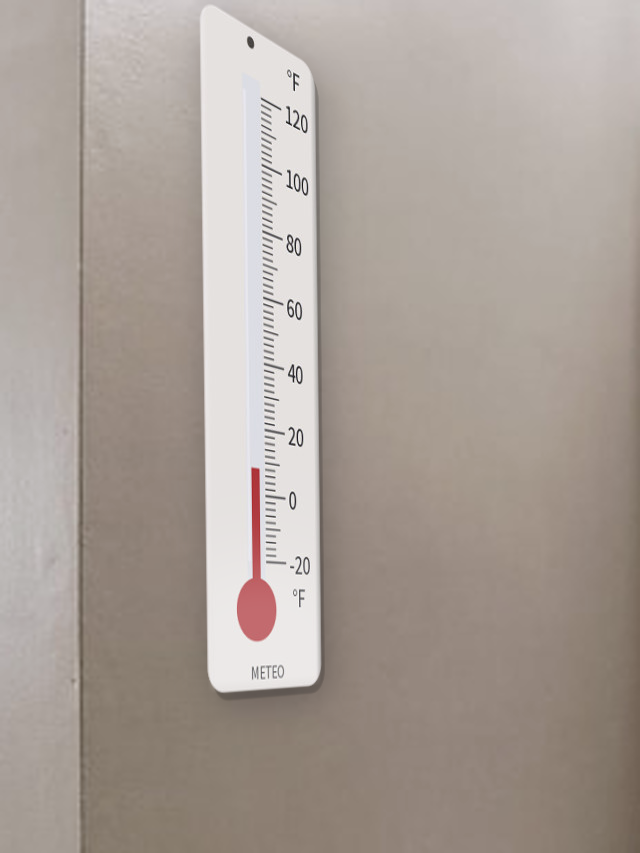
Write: 8 °F
